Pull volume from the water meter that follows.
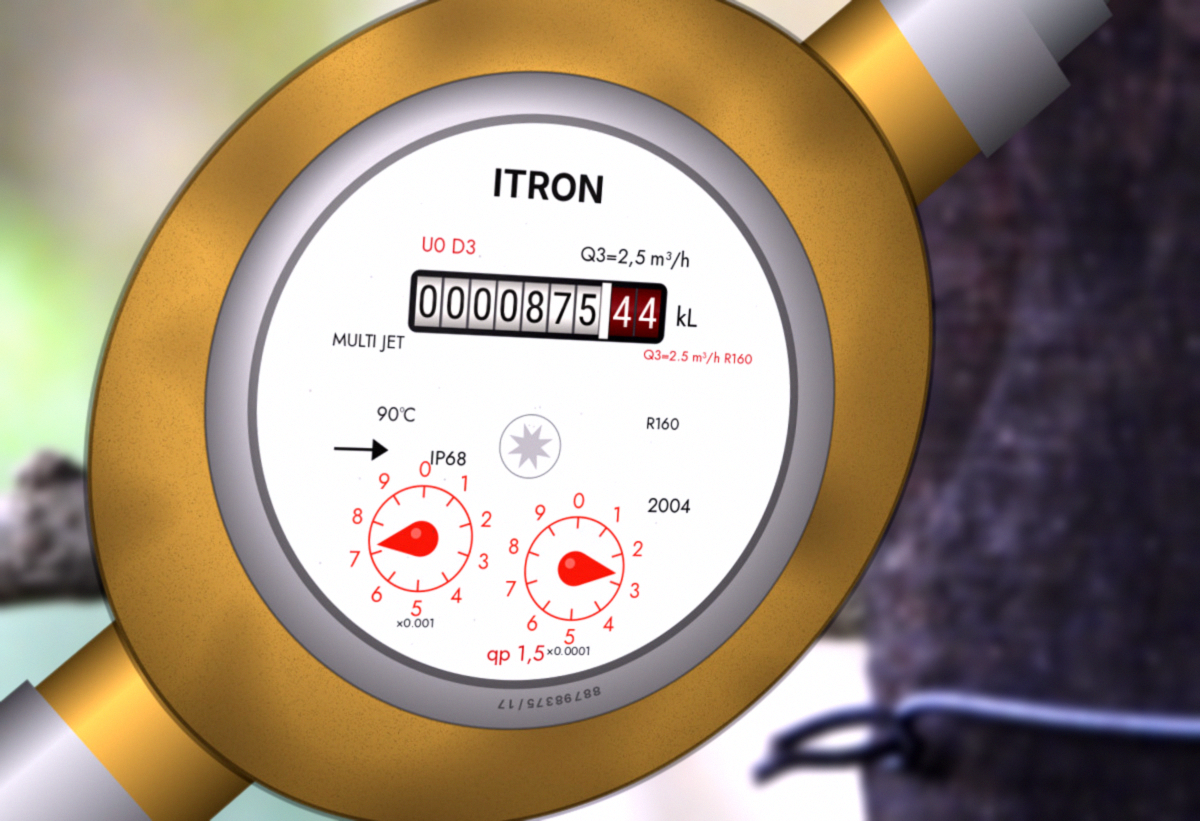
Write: 875.4472 kL
